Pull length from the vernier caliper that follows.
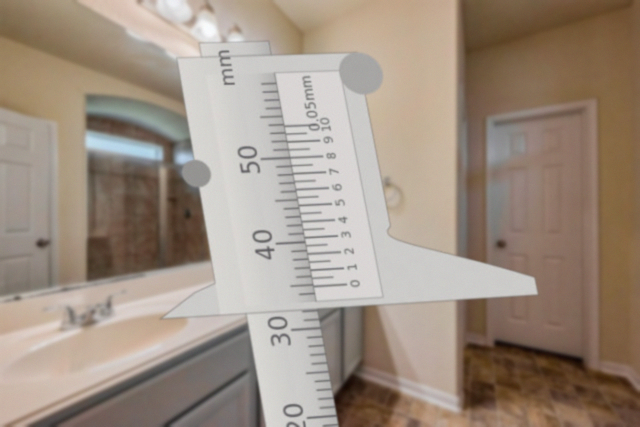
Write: 34.8 mm
